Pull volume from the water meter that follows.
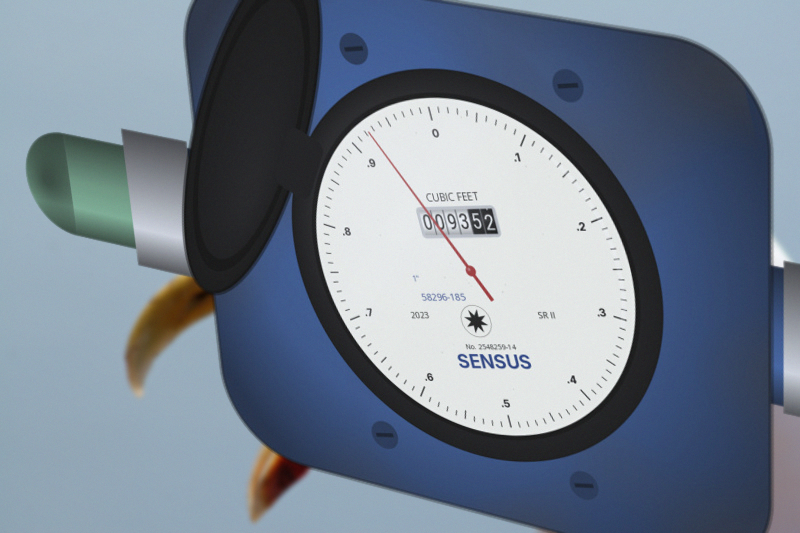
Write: 9351.92 ft³
